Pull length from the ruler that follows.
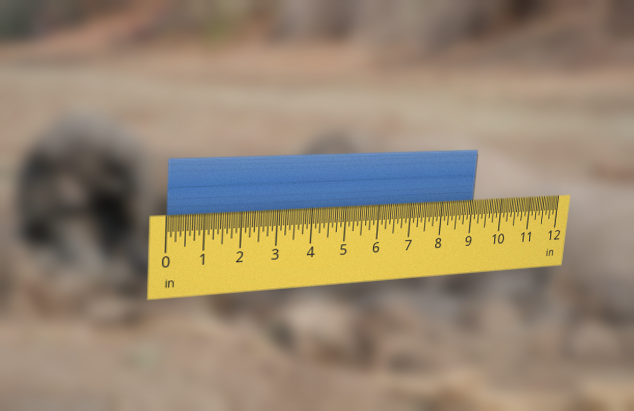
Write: 9 in
